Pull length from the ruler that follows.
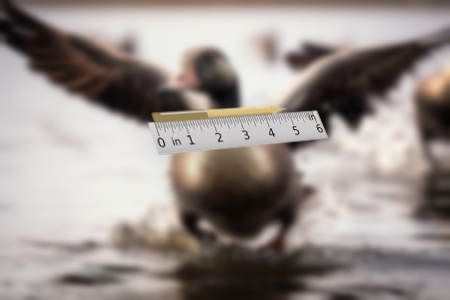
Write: 5 in
